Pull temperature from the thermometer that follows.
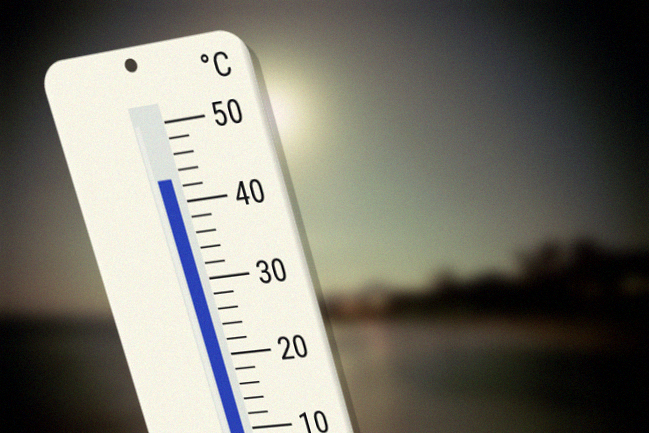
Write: 43 °C
